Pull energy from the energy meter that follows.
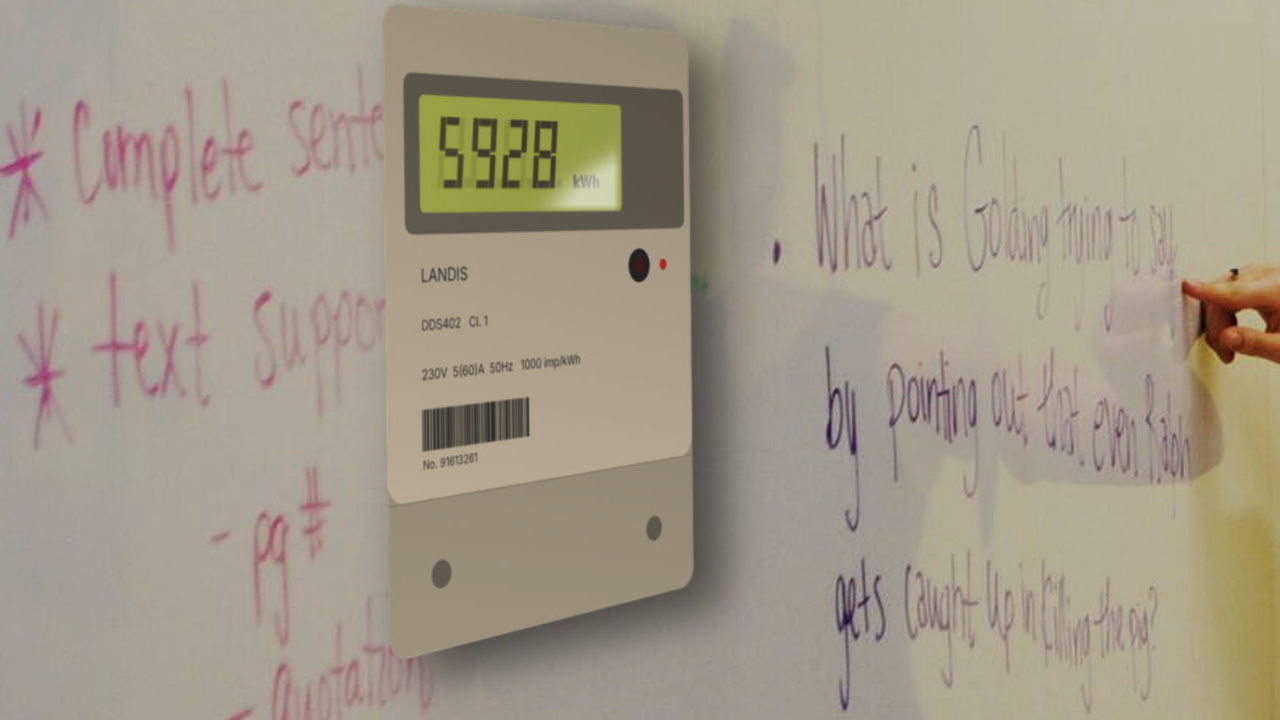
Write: 5928 kWh
